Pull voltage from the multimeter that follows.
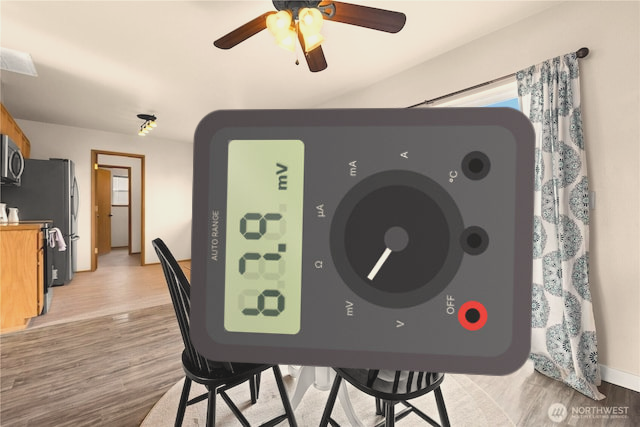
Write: 67.9 mV
